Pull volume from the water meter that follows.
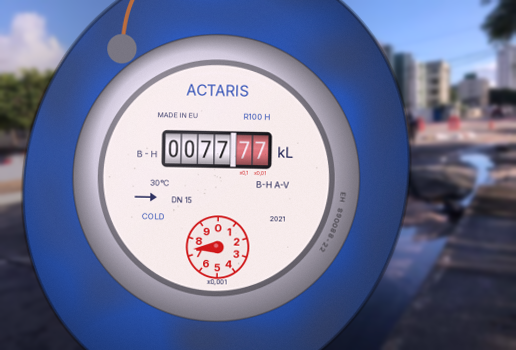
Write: 77.777 kL
